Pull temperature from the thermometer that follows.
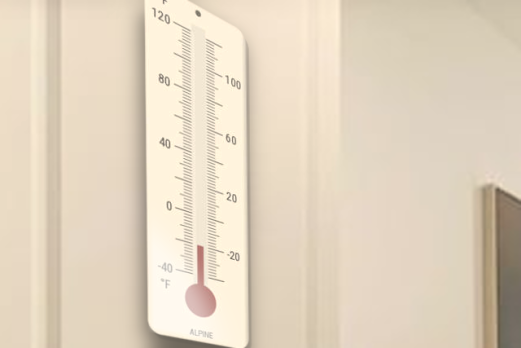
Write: -20 °F
